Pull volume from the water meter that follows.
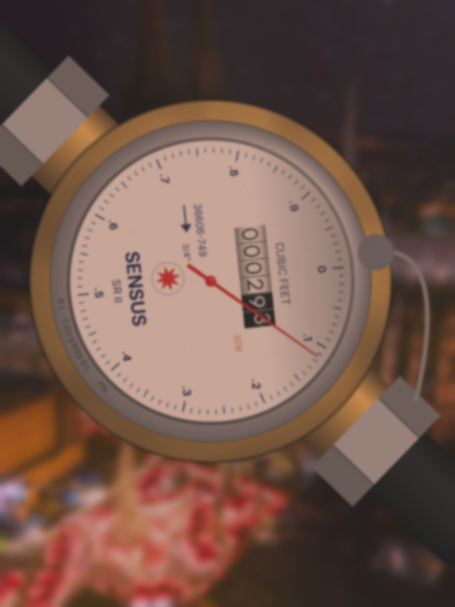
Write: 293.11 ft³
